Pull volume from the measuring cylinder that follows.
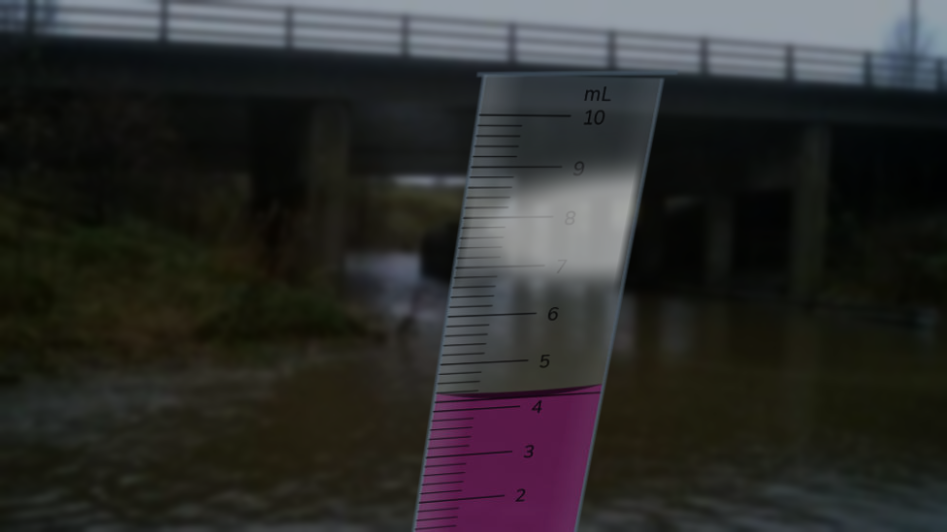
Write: 4.2 mL
